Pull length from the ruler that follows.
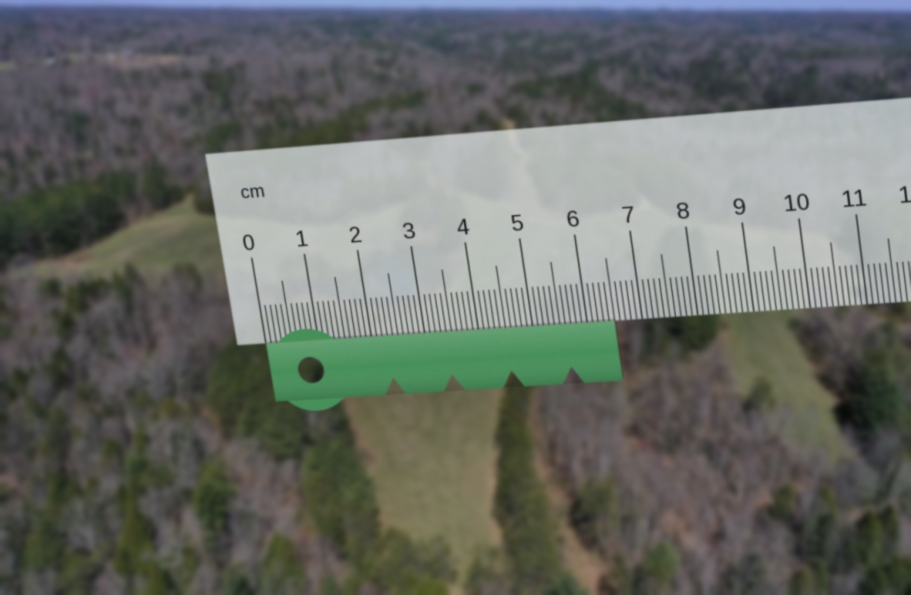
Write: 6.5 cm
